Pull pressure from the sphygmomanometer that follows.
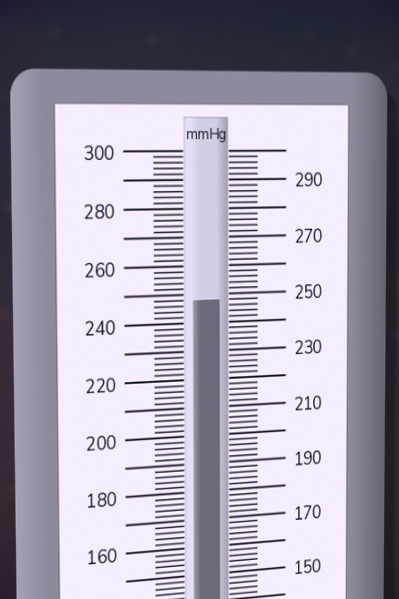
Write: 248 mmHg
